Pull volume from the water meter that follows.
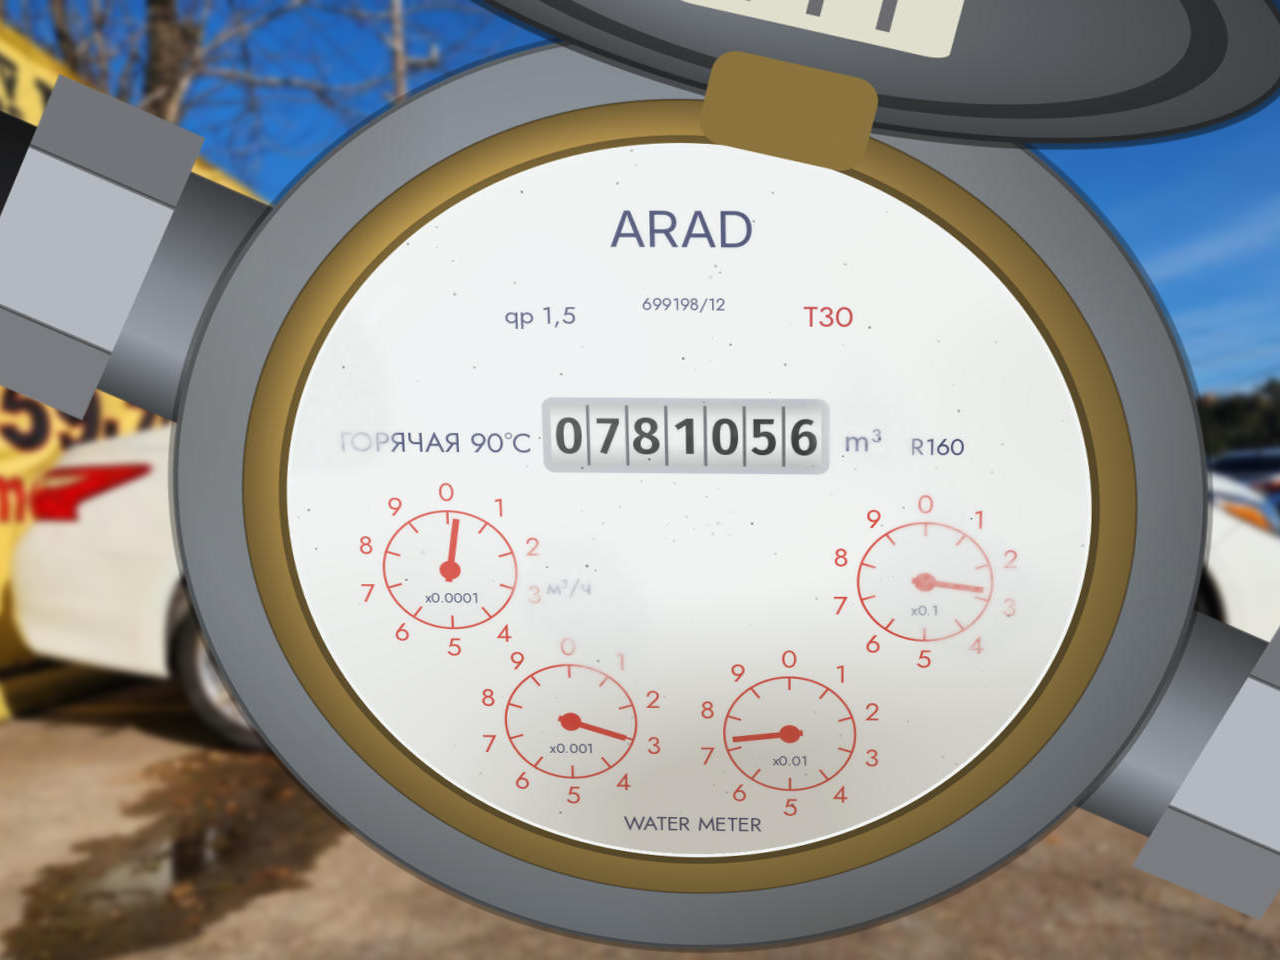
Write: 781056.2730 m³
